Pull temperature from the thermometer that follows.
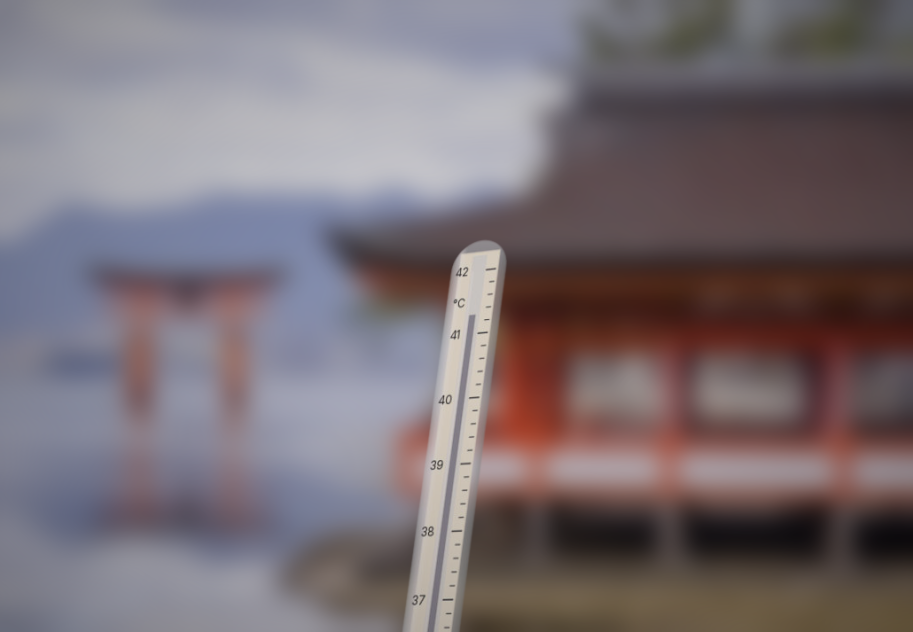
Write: 41.3 °C
